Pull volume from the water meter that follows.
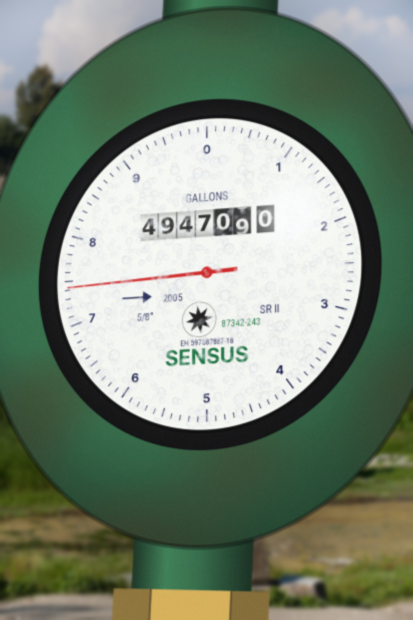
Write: 4947087.4 gal
